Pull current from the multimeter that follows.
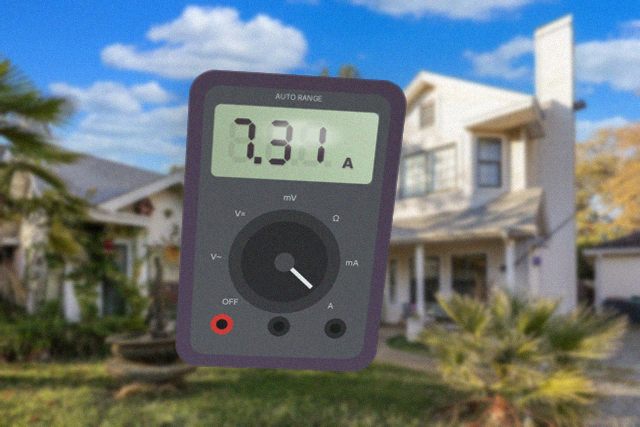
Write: 7.31 A
